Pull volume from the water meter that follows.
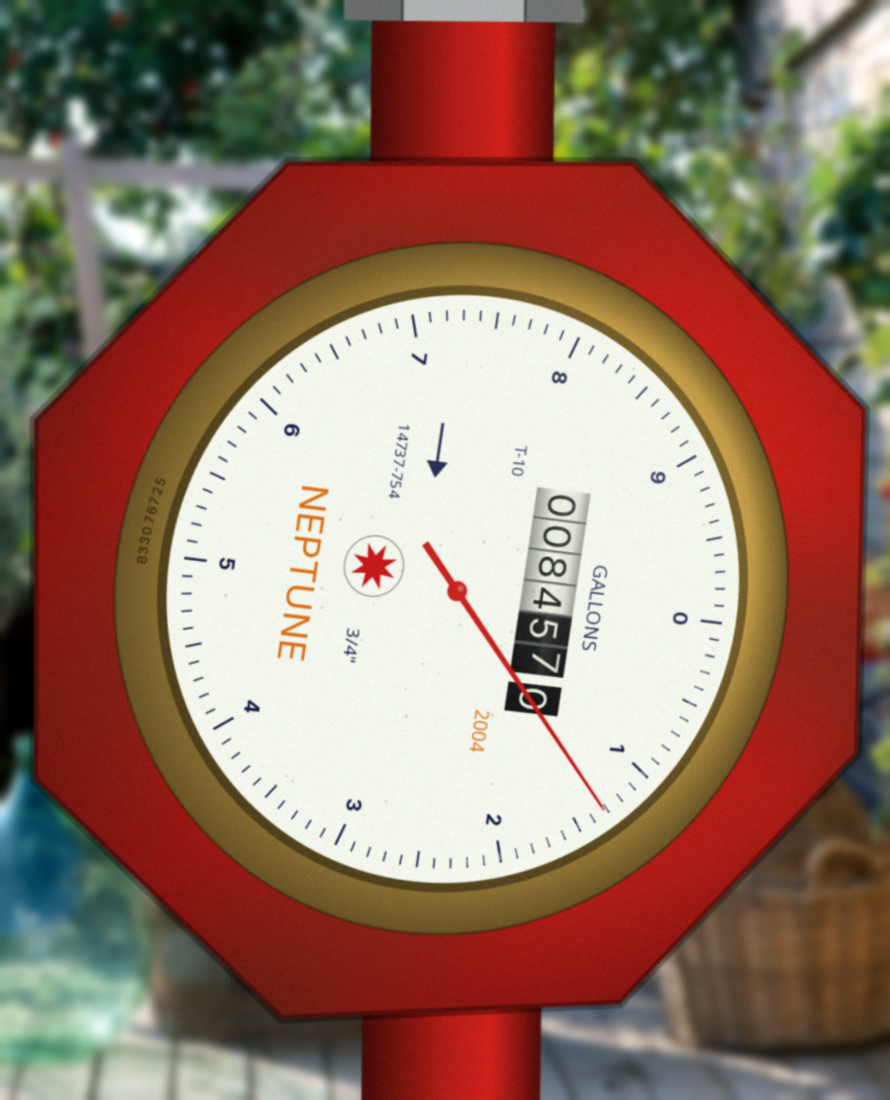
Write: 84571.3 gal
